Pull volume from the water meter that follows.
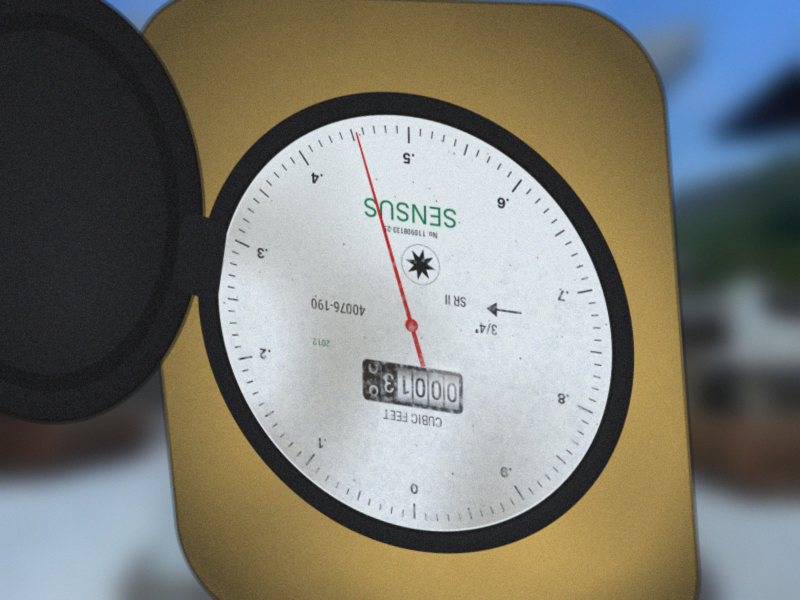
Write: 138.45 ft³
